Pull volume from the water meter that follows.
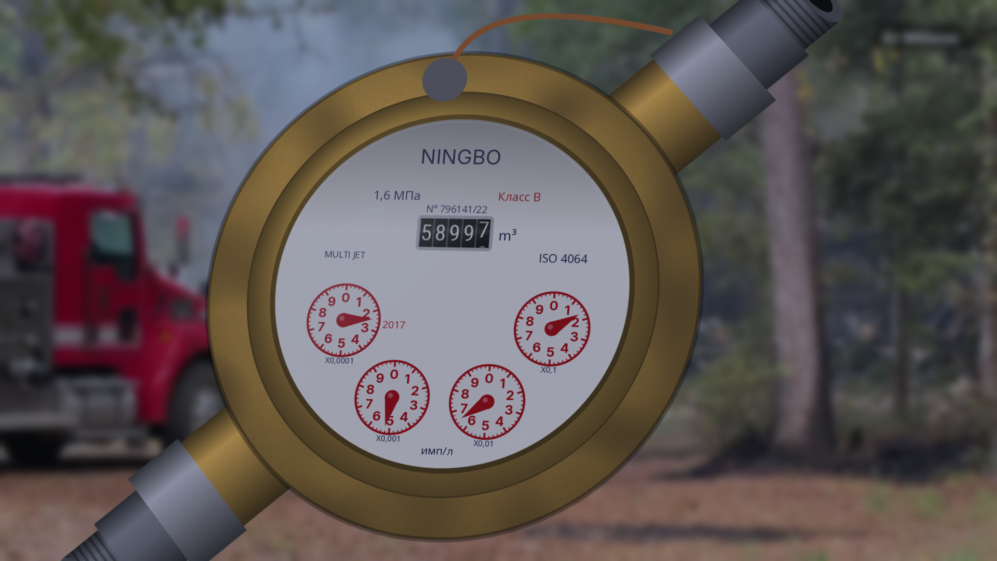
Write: 58997.1652 m³
